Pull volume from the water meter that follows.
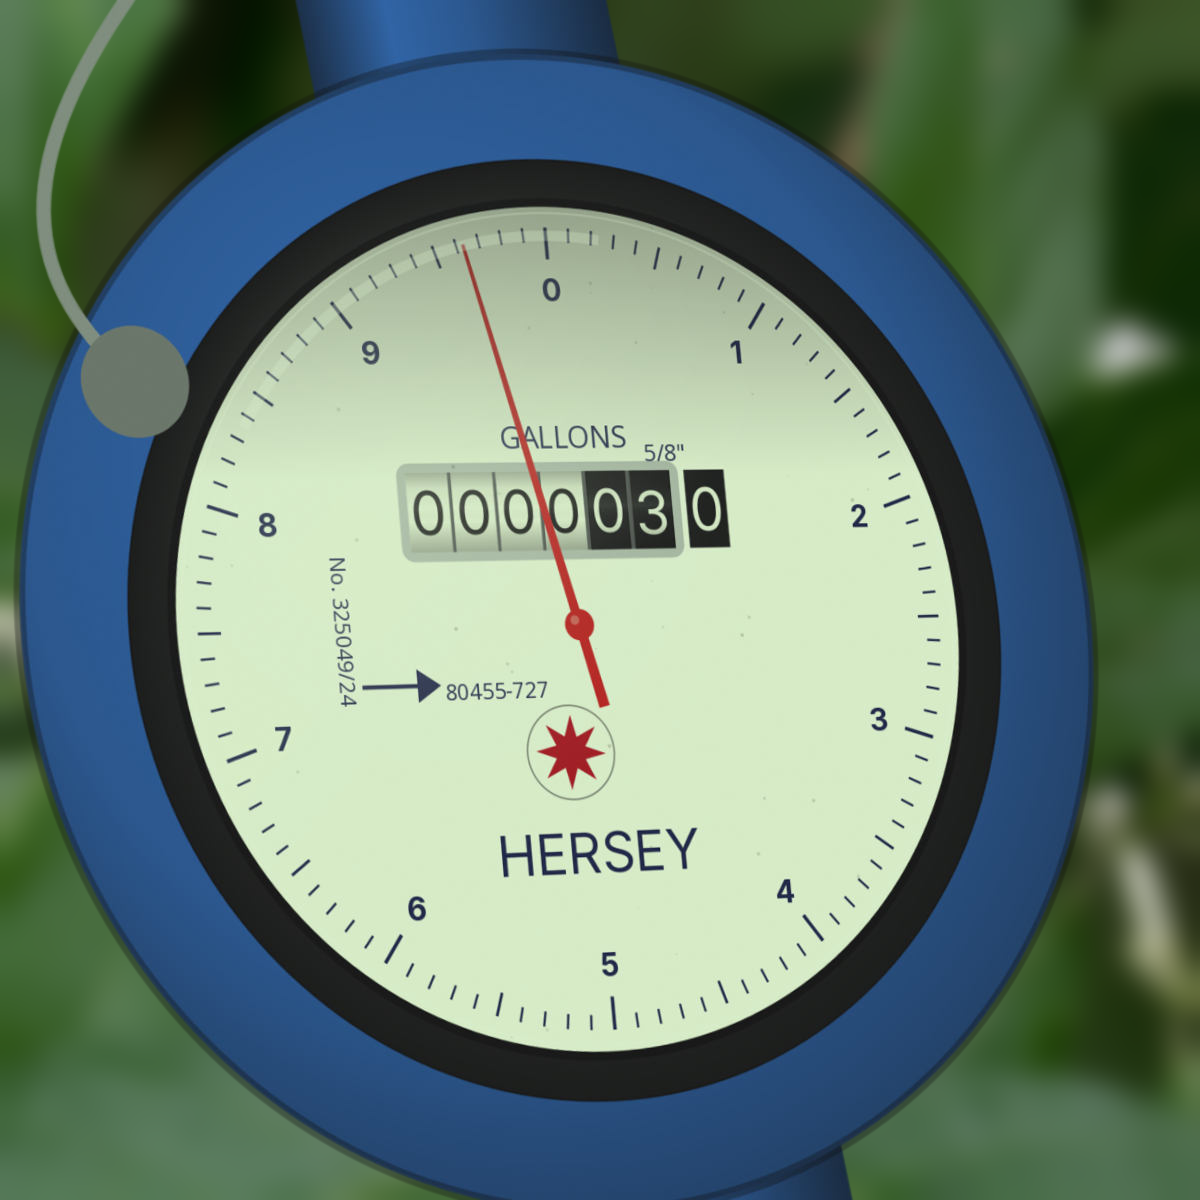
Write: 29.6 gal
